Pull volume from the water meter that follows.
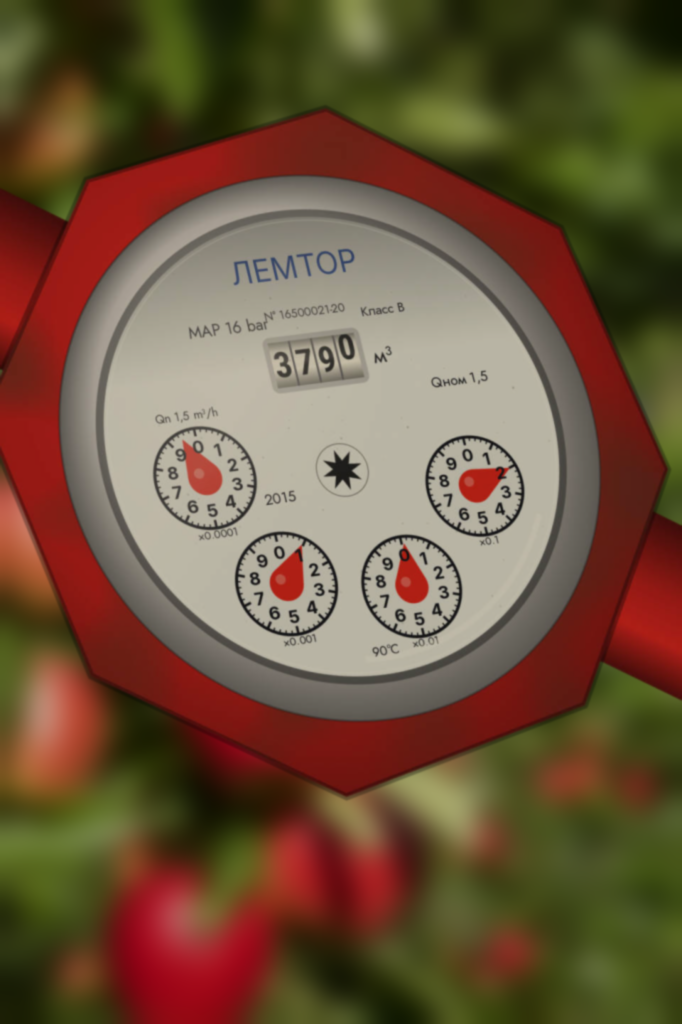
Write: 3790.2009 m³
